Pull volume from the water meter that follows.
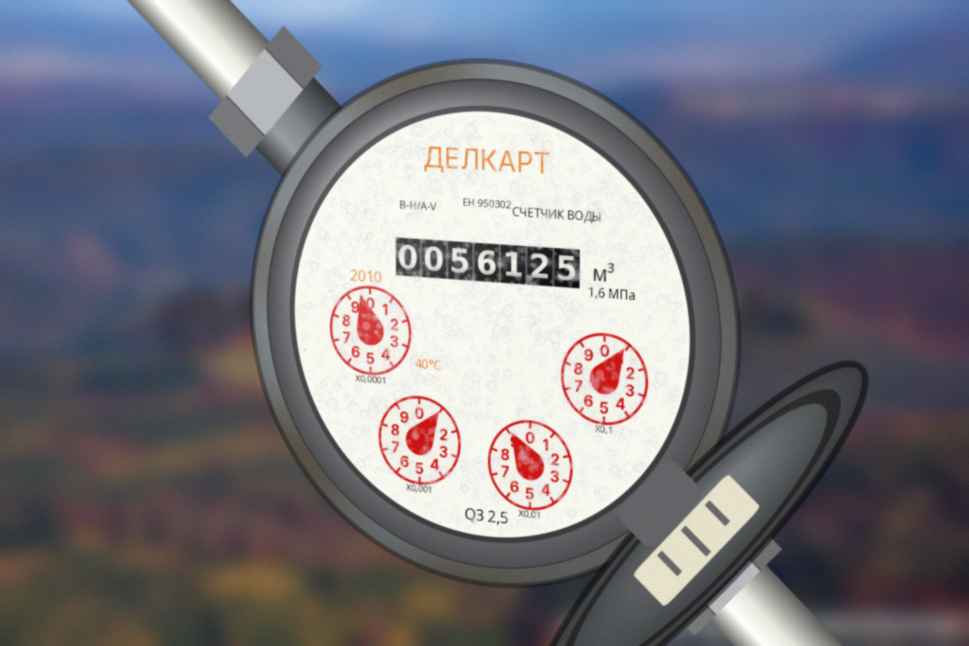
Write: 56125.0909 m³
